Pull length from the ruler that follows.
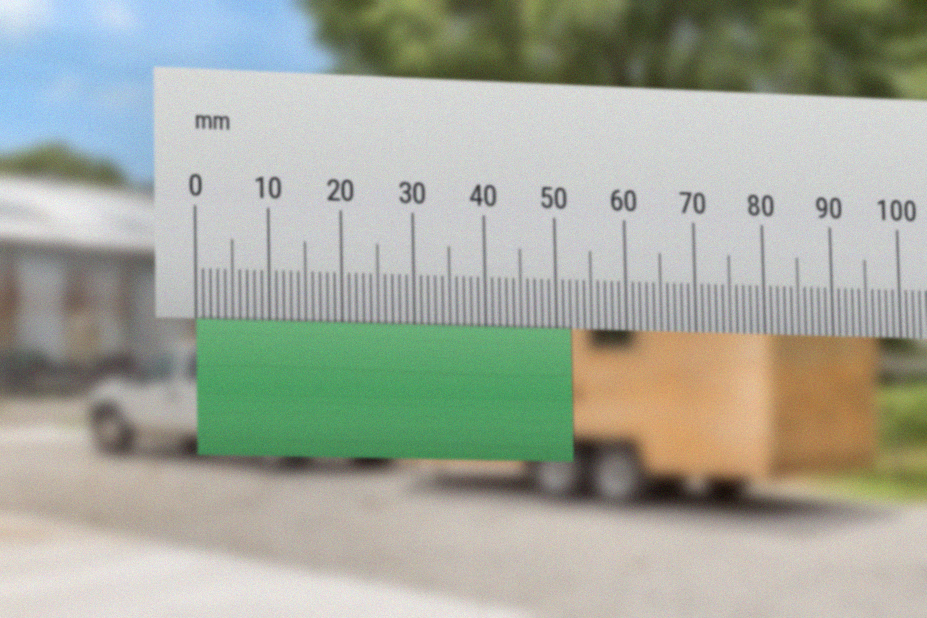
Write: 52 mm
